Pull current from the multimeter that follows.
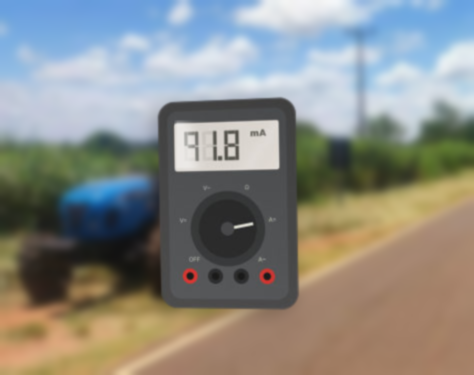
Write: 91.8 mA
